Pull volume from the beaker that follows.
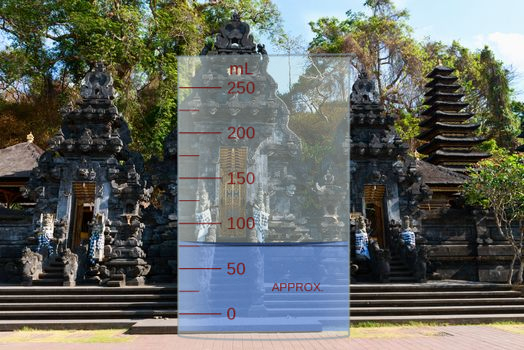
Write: 75 mL
